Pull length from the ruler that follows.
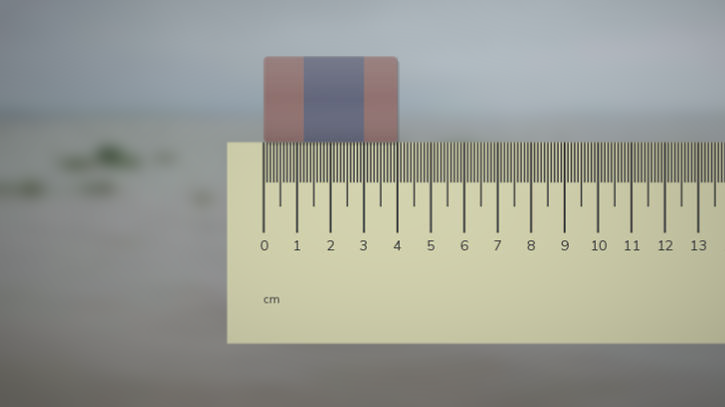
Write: 4 cm
